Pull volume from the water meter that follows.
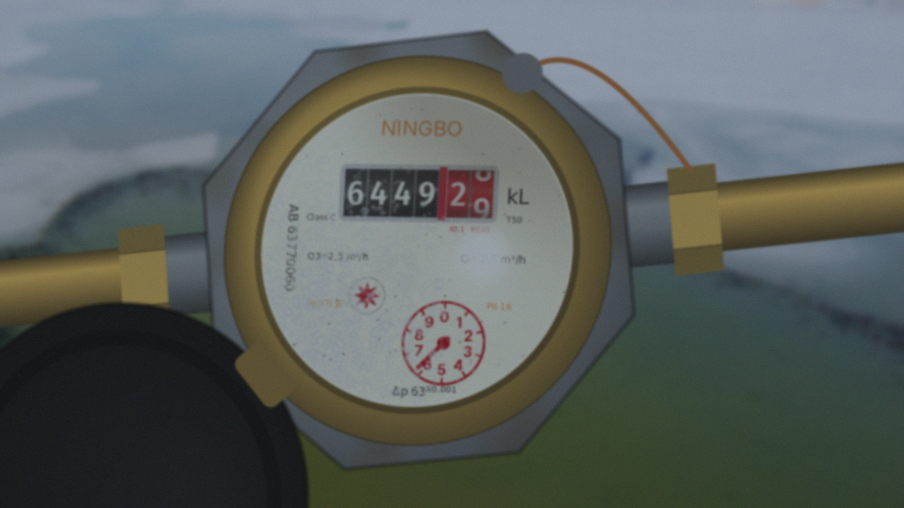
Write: 6449.286 kL
